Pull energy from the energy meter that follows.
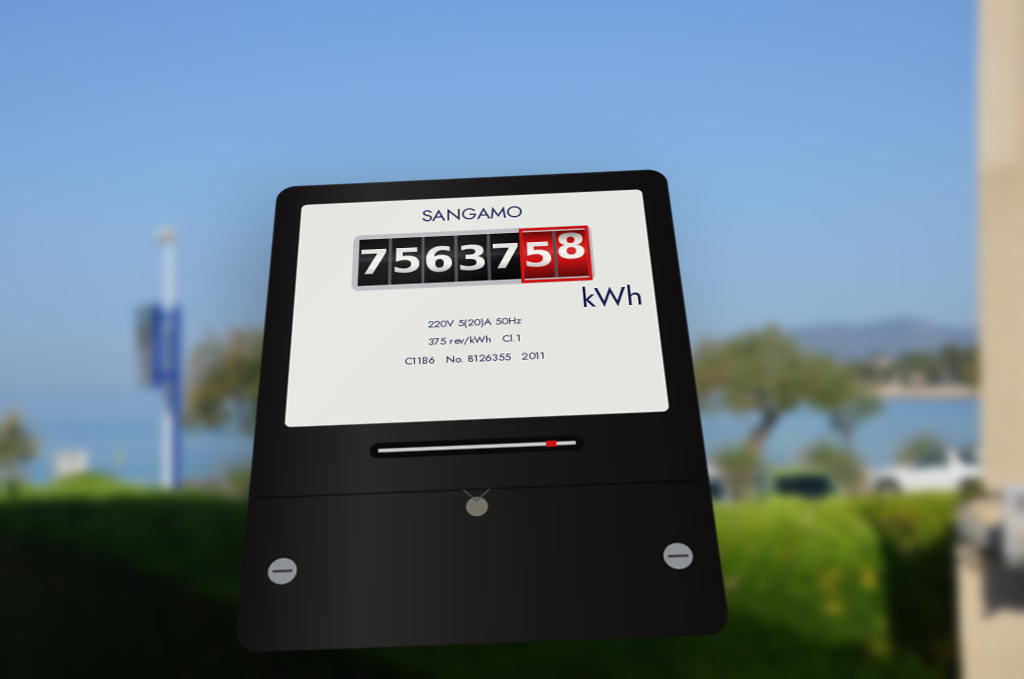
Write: 75637.58 kWh
